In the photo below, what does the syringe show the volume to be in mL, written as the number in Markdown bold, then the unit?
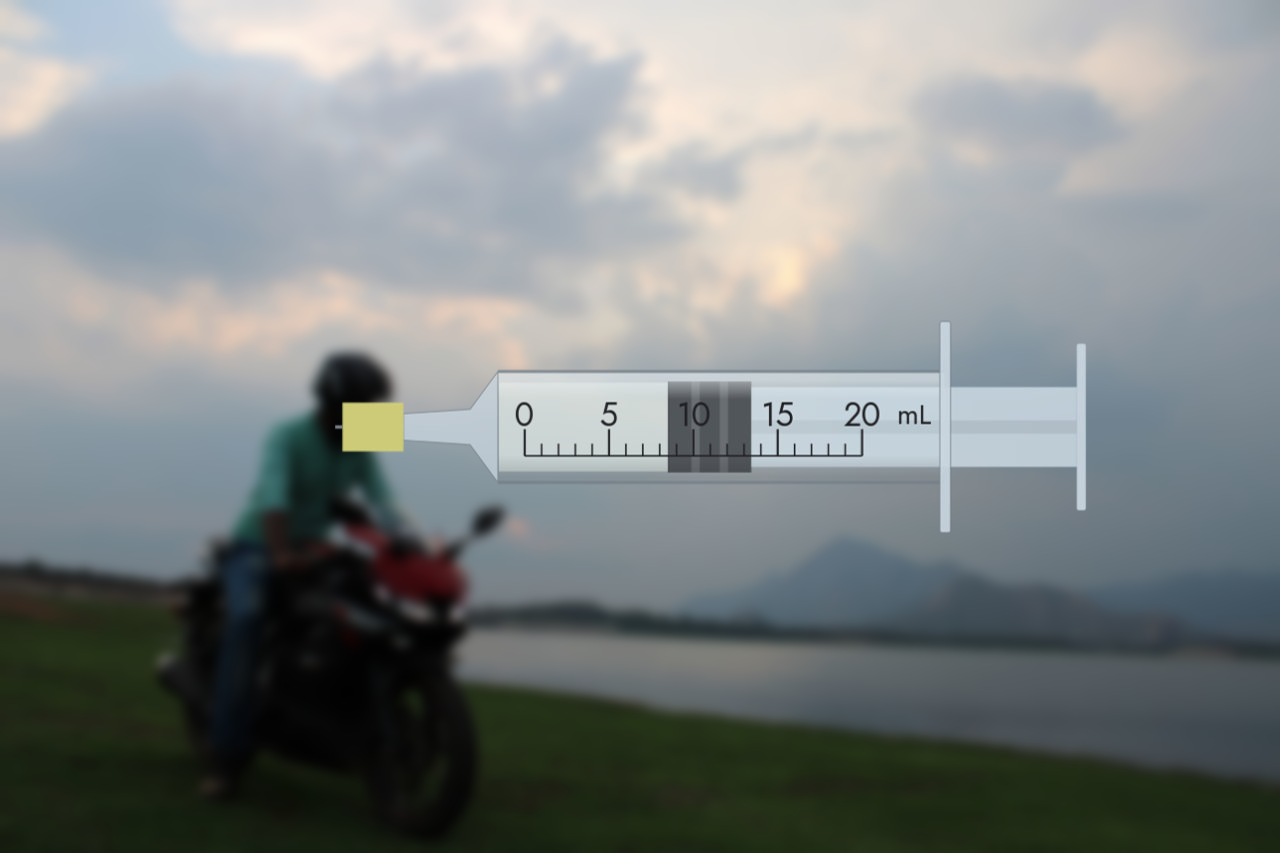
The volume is **8.5** mL
